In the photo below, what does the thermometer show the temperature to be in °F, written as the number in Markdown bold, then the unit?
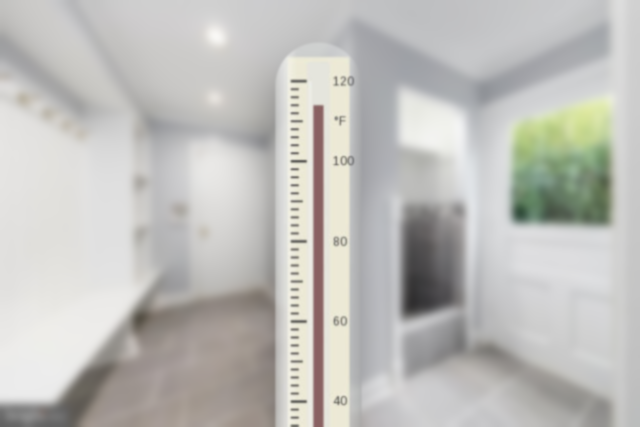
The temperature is **114** °F
